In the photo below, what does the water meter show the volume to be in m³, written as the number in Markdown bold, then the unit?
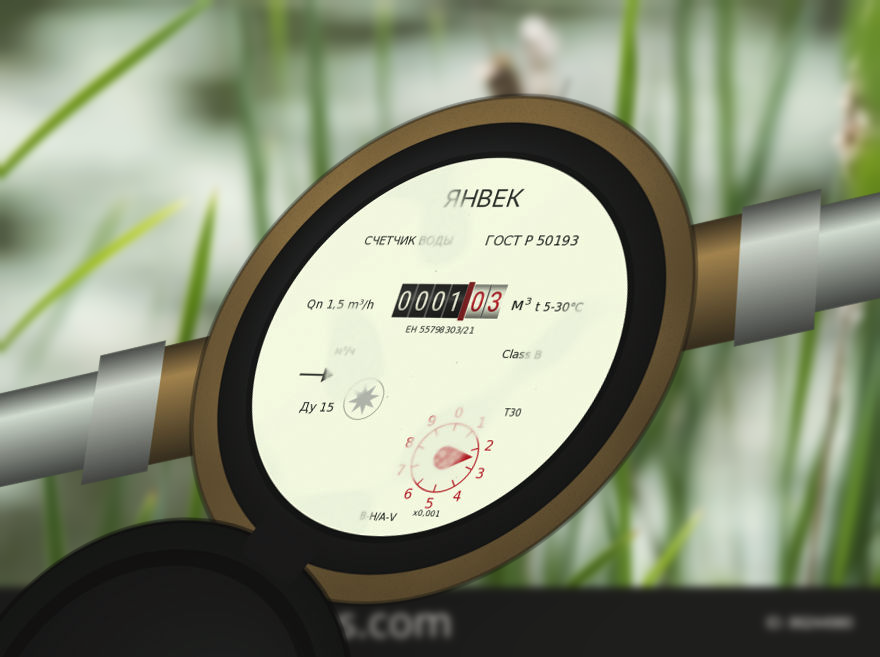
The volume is **1.032** m³
